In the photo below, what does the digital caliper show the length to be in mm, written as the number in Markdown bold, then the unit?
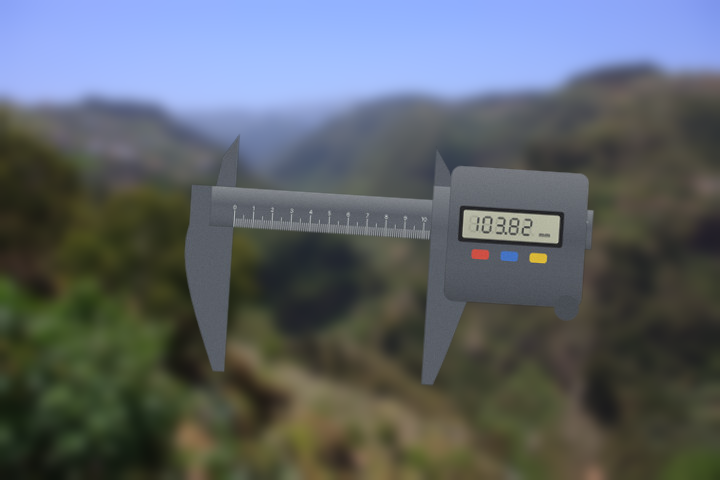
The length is **103.82** mm
